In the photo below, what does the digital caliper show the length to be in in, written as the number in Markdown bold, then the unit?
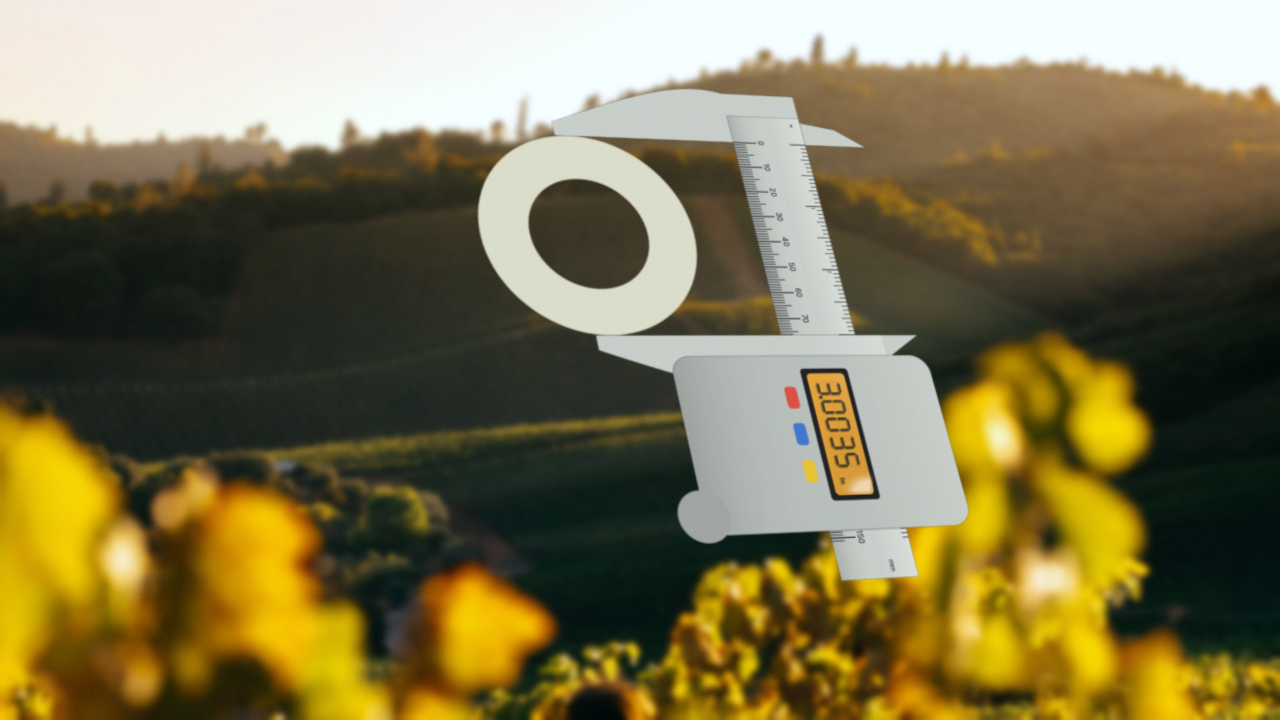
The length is **3.0035** in
